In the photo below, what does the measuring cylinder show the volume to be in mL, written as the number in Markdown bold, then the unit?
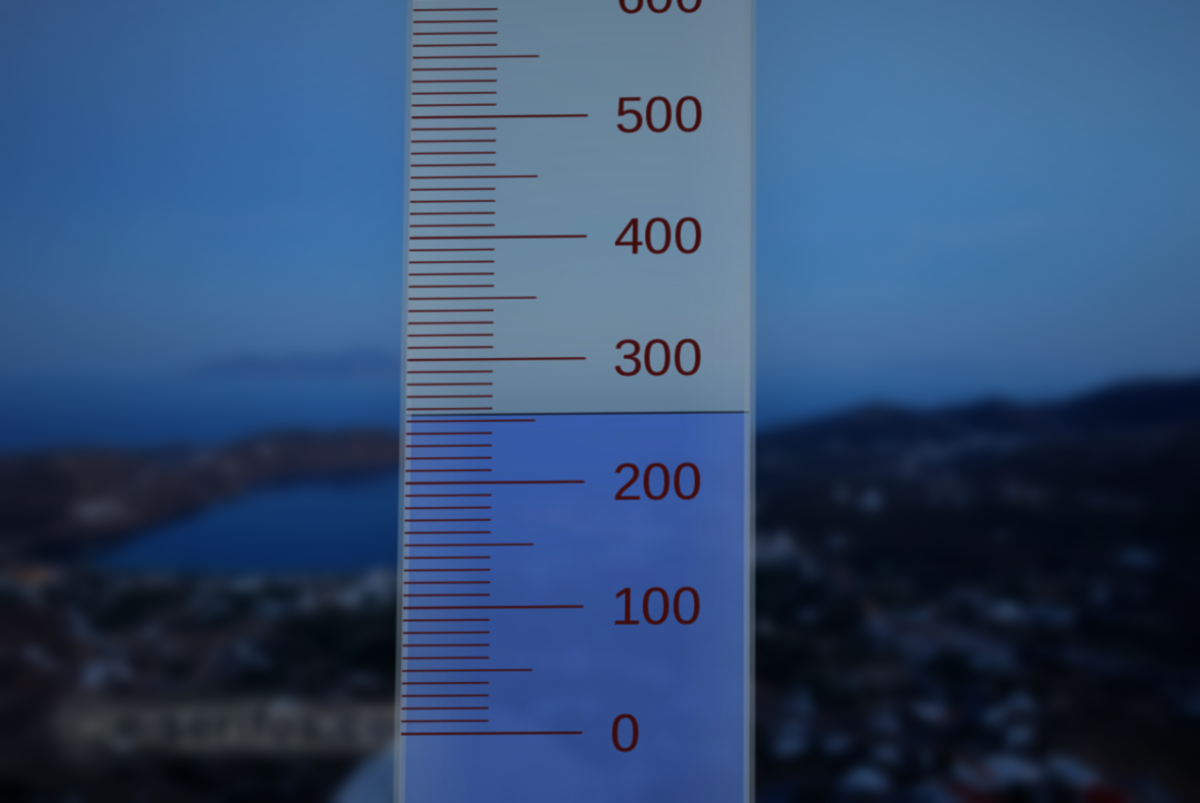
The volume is **255** mL
